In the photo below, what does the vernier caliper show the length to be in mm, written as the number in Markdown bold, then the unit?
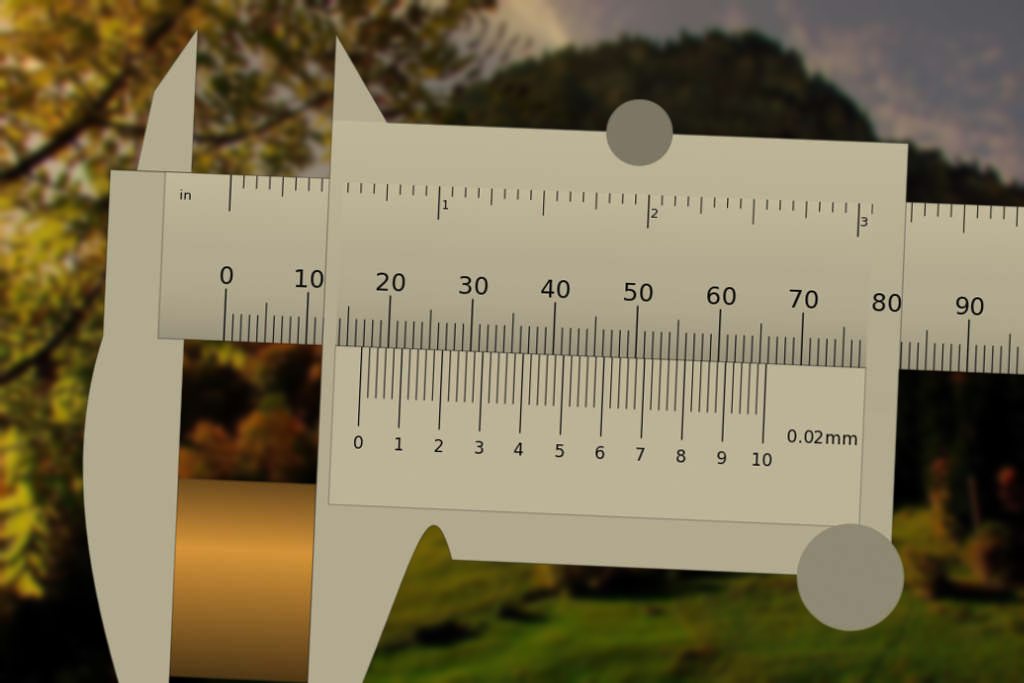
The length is **16.8** mm
